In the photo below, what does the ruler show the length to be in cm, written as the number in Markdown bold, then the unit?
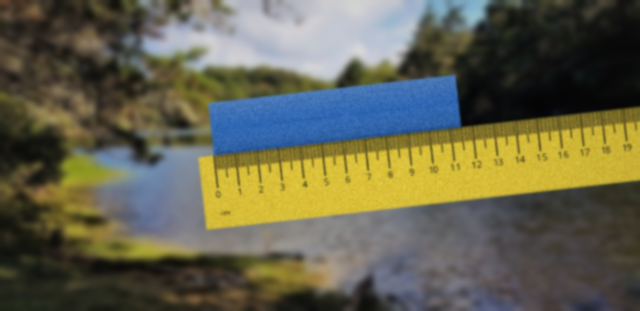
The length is **11.5** cm
